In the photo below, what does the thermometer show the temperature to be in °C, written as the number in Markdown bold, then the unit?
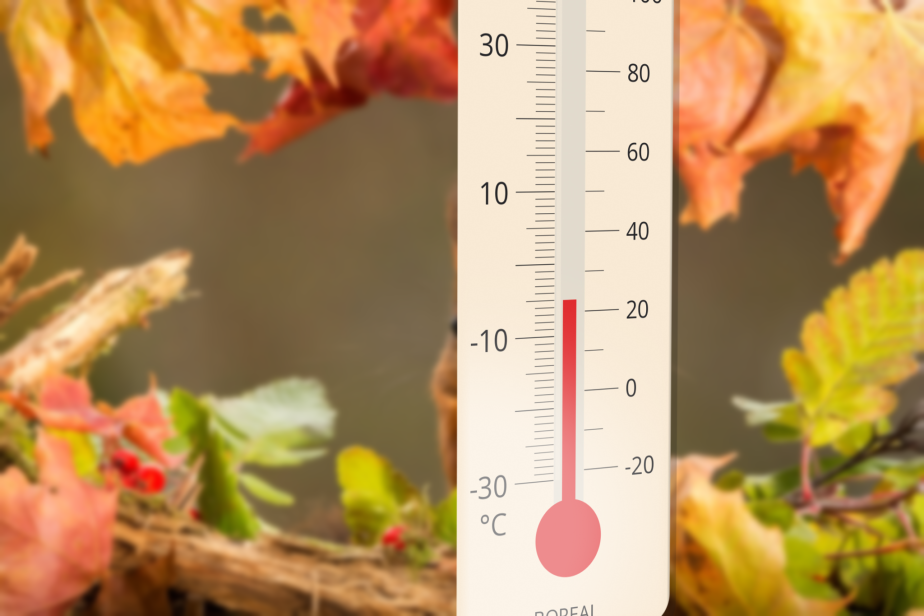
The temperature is **-5** °C
